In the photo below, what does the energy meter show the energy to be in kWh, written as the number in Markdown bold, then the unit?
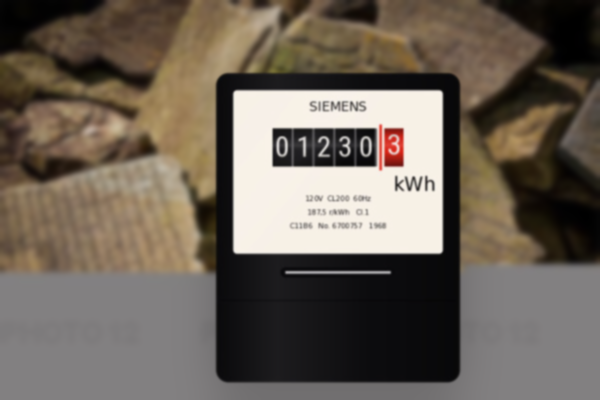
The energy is **1230.3** kWh
